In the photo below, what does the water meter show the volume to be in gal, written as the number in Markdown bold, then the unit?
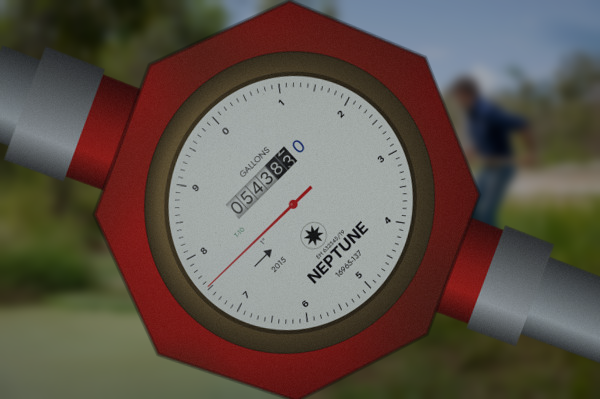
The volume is **543827.5** gal
